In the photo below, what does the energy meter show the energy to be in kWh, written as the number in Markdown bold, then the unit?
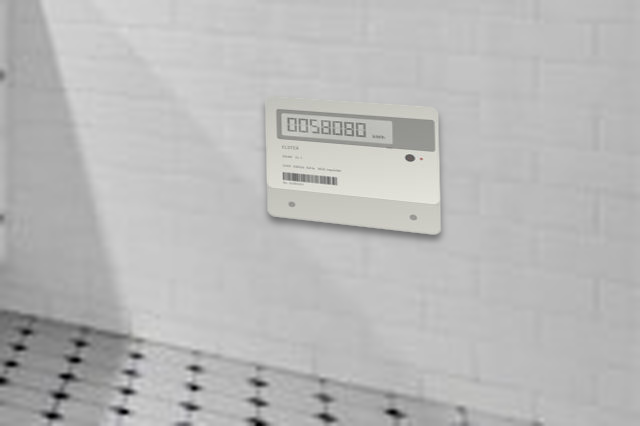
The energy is **58080** kWh
